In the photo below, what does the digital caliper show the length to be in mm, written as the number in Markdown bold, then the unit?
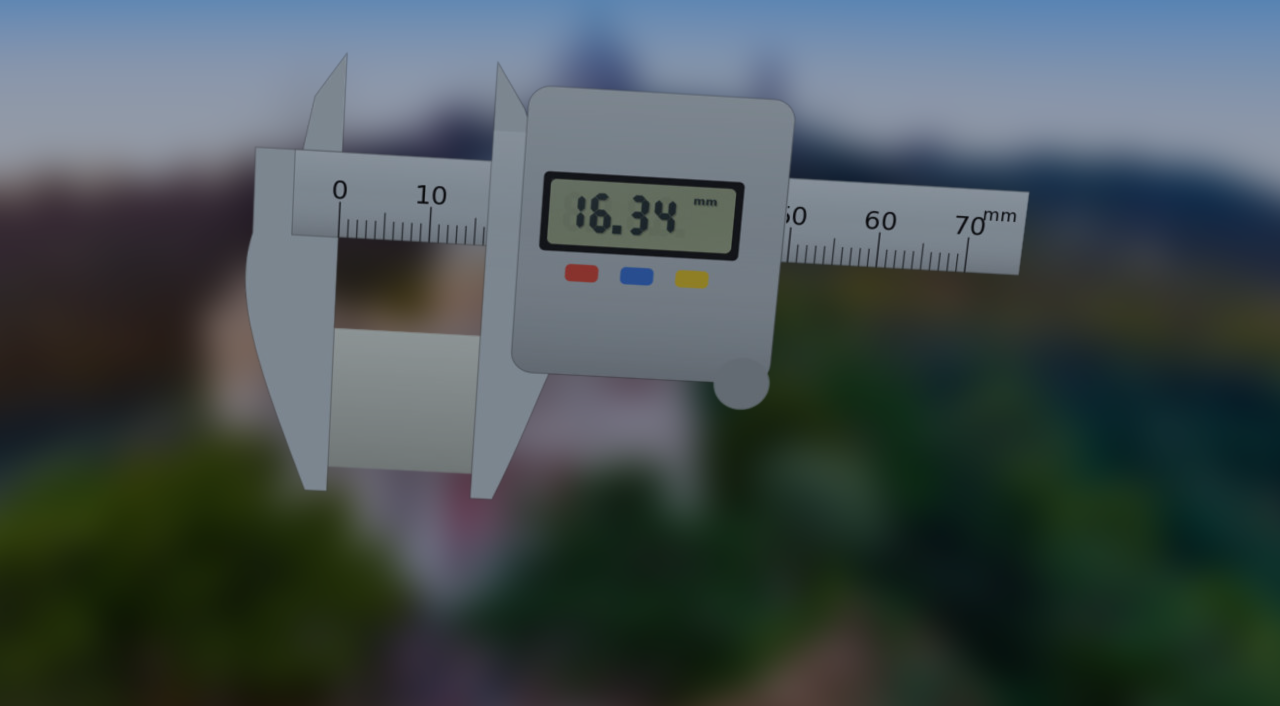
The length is **16.34** mm
